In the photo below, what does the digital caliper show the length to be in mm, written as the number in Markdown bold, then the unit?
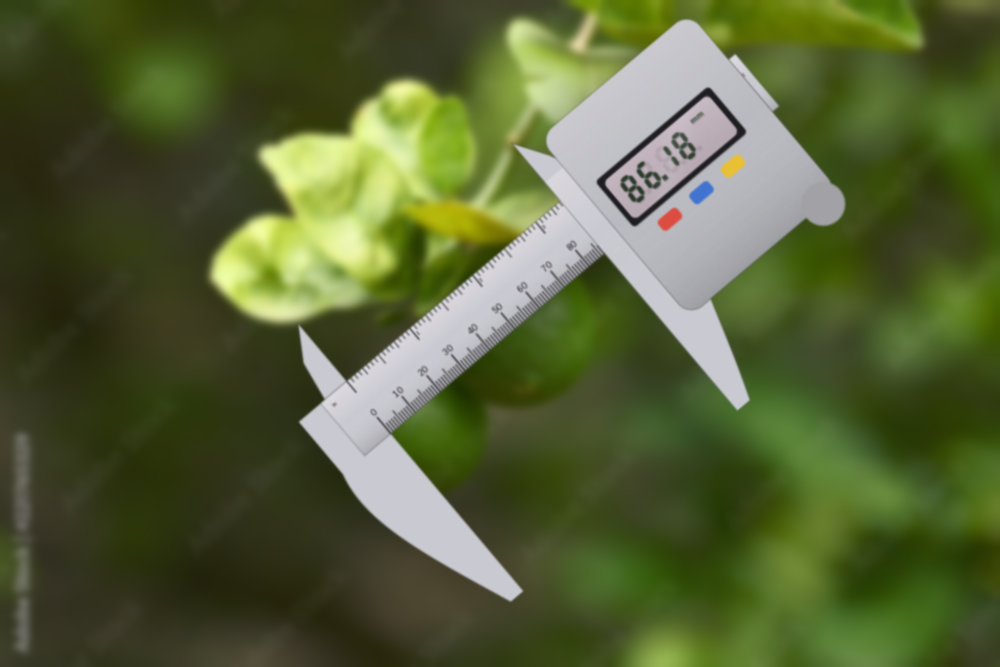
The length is **86.18** mm
